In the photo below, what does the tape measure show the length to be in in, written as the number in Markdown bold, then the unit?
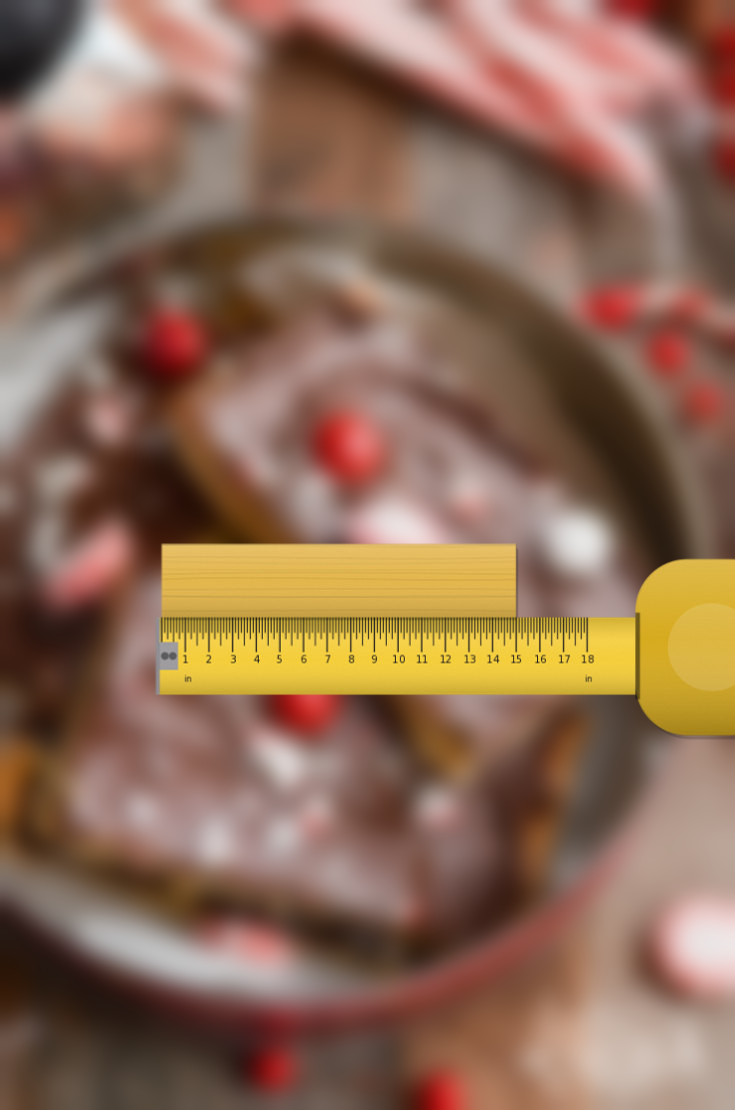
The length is **15** in
